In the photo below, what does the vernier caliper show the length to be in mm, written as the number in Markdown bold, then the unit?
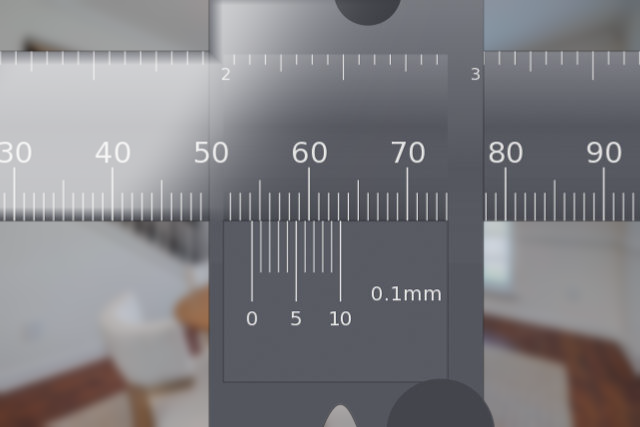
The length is **54.2** mm
